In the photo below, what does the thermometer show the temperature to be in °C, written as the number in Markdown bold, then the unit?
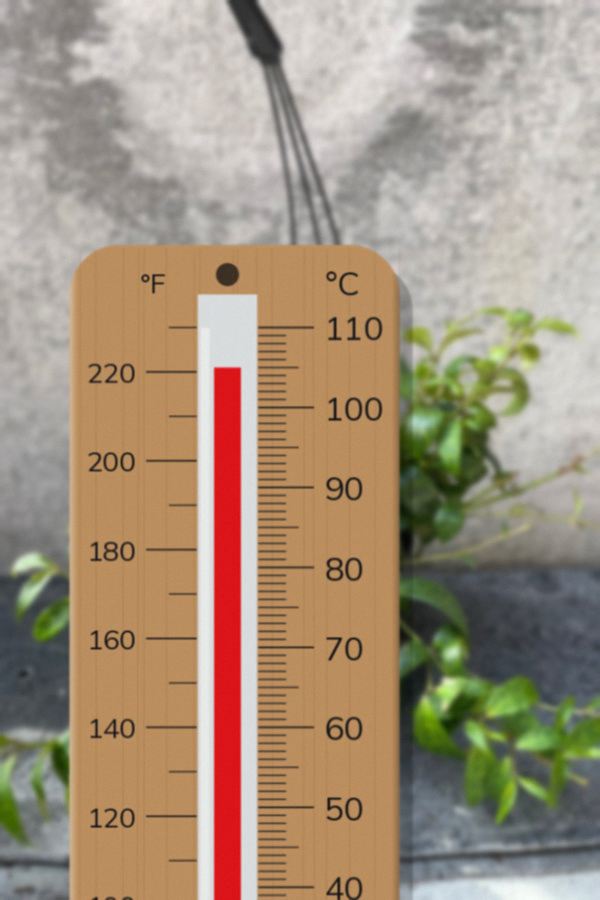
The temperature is **105** °C
